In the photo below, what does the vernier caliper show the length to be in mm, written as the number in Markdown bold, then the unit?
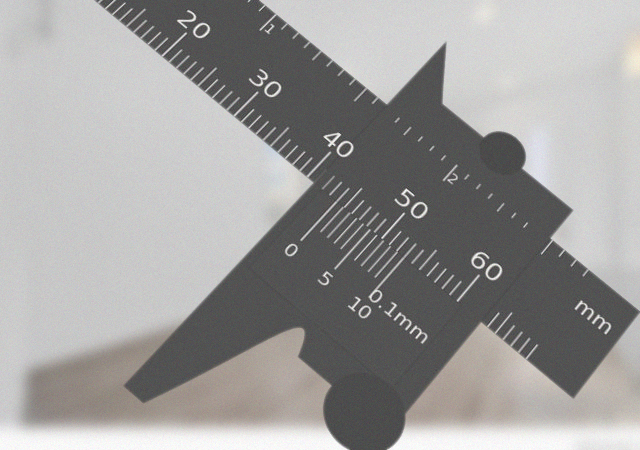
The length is **44.0** mm
